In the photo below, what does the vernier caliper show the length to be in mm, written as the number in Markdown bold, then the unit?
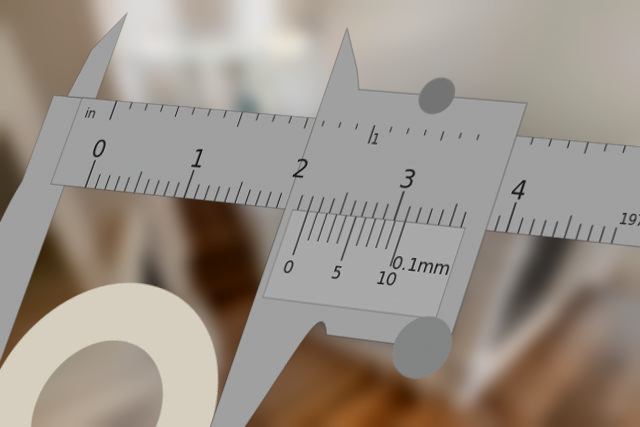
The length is **22.0** mm
